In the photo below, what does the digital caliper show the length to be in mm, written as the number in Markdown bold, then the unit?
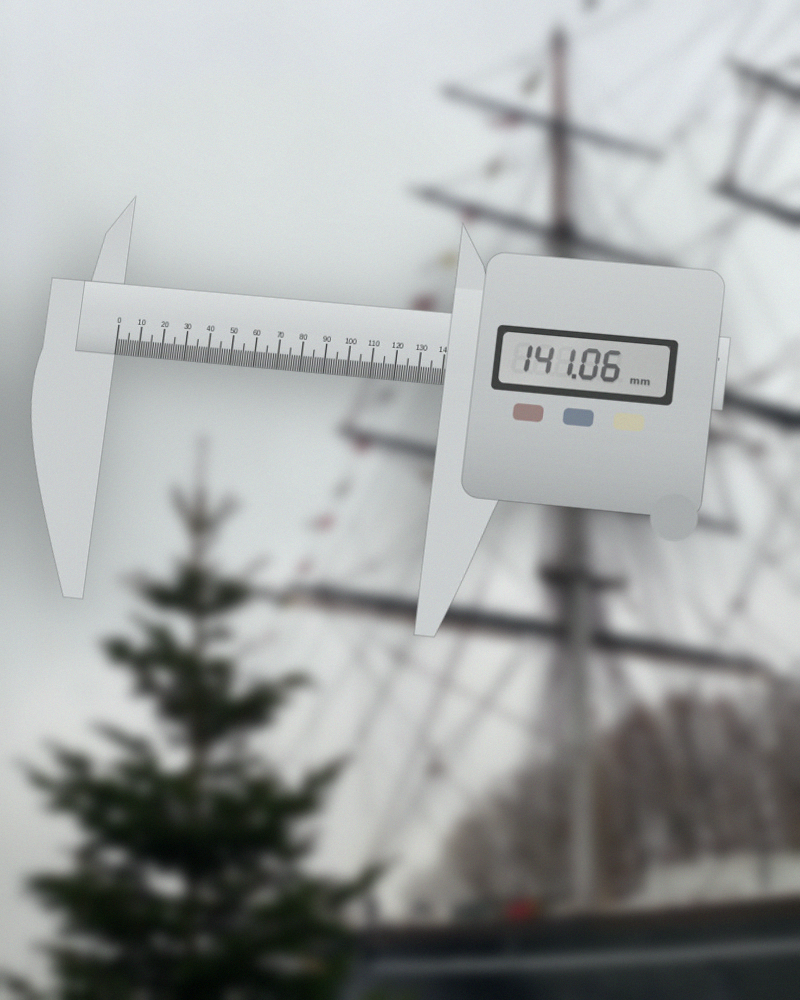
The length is **141.06** mm
